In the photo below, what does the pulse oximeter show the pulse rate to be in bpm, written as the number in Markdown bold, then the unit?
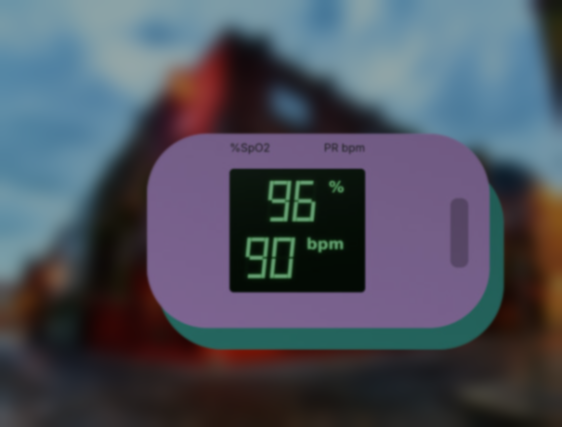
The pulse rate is **90** bpm
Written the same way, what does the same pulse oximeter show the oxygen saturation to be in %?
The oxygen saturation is **96** %
